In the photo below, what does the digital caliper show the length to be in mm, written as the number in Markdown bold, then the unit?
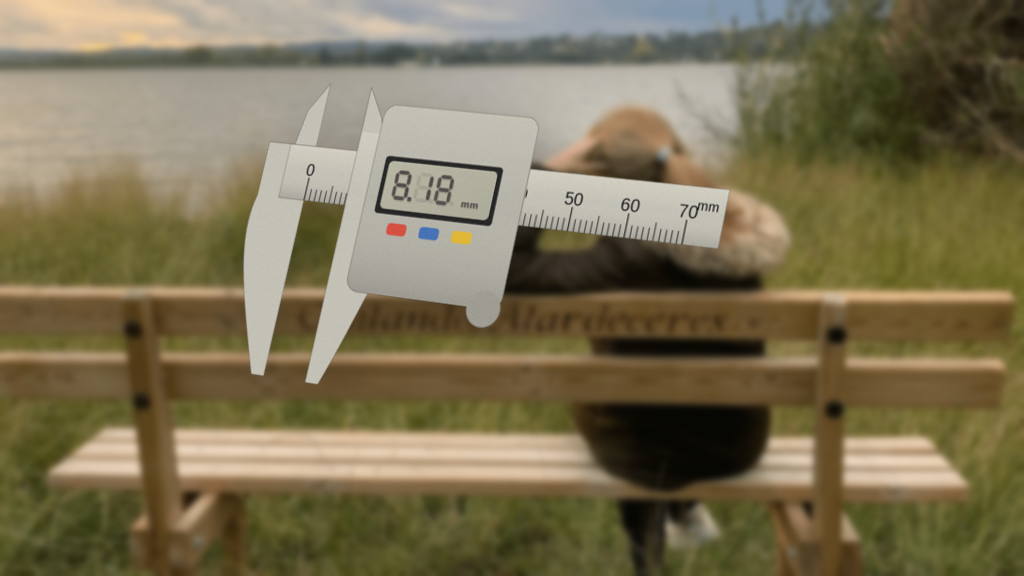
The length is **8.18** mm
